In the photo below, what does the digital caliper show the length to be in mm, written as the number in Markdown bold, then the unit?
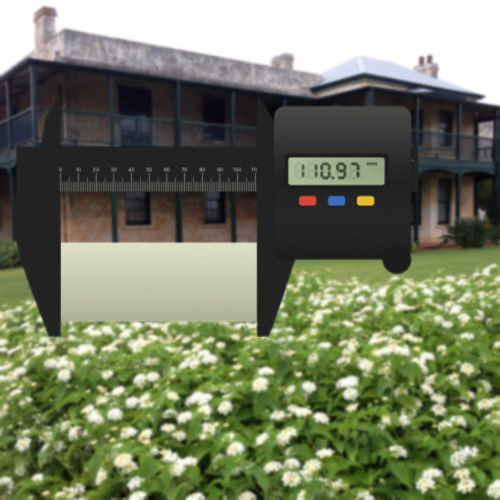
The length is **110.97** mm
